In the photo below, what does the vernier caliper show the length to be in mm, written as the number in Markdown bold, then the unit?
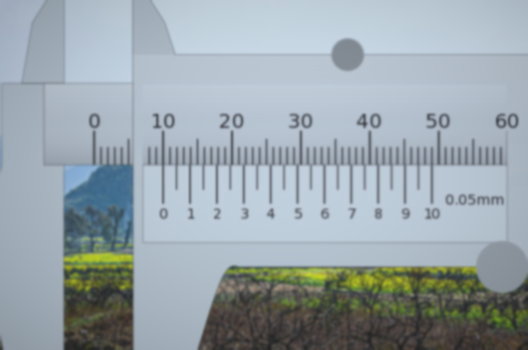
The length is **10.0** mm
